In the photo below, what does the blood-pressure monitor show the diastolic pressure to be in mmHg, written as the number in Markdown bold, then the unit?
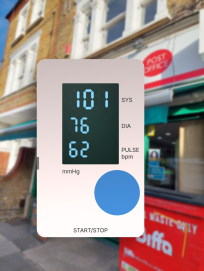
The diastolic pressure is **76** mmHg
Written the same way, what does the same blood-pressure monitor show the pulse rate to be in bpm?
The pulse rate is **62** bpm
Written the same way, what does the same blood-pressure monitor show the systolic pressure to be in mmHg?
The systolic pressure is **101** mmHg
